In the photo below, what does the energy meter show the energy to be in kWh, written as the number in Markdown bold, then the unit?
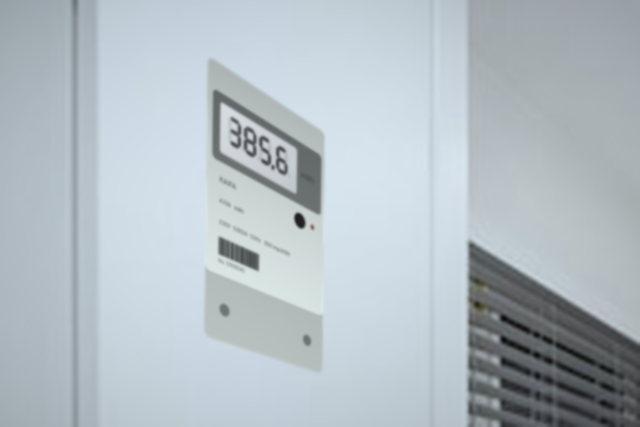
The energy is **385.6** kWh
